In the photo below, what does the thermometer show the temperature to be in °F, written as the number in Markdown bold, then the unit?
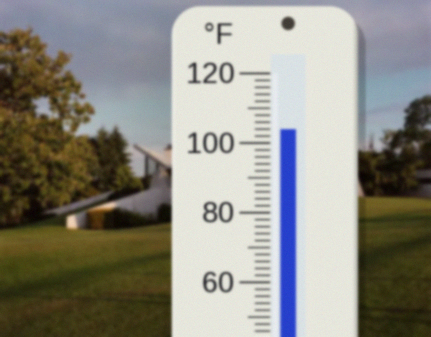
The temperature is **104** °F
